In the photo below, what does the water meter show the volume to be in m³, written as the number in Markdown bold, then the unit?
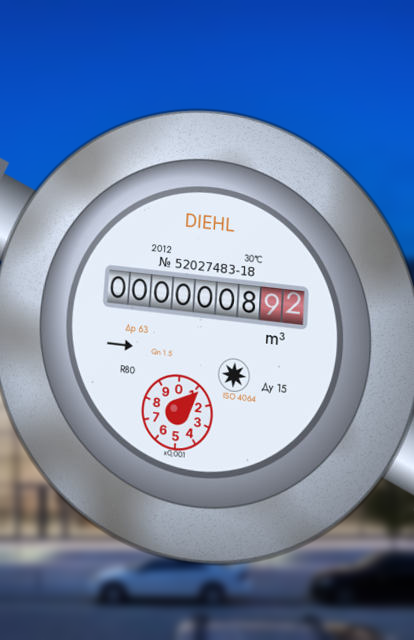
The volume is **8.921** m³
